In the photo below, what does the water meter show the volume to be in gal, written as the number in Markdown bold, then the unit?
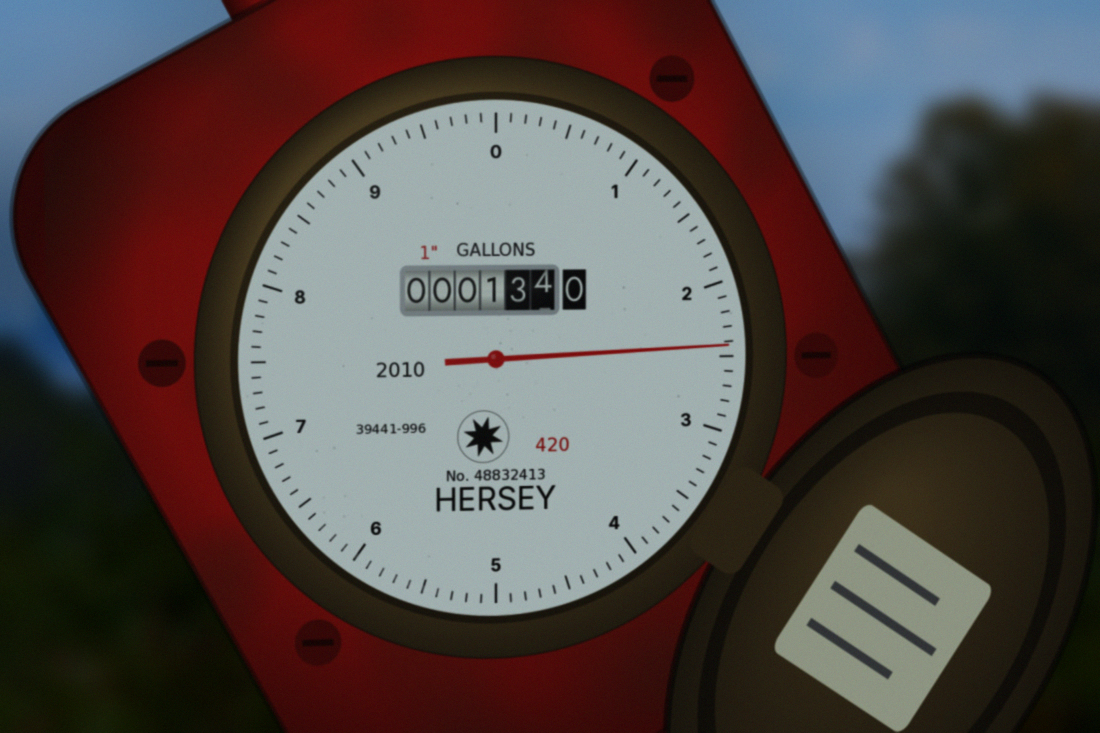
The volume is **1342.4** gal
